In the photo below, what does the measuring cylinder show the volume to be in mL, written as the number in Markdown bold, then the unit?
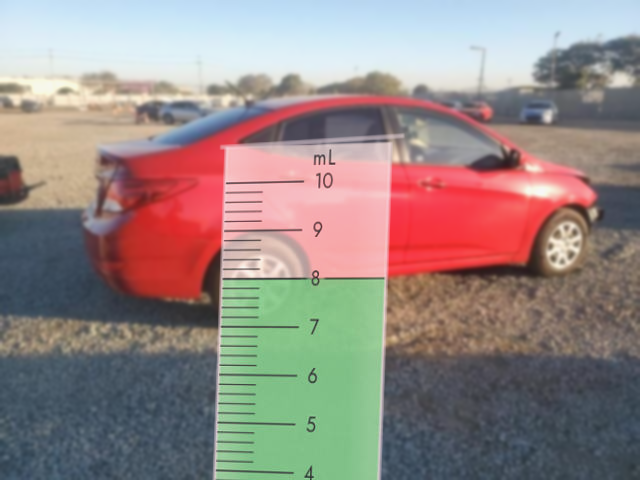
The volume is **8** mL
